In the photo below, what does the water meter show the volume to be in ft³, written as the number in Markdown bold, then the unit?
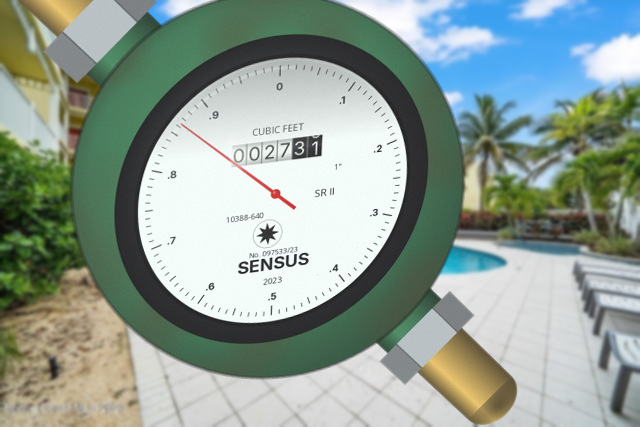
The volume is **2730.86** ft³
